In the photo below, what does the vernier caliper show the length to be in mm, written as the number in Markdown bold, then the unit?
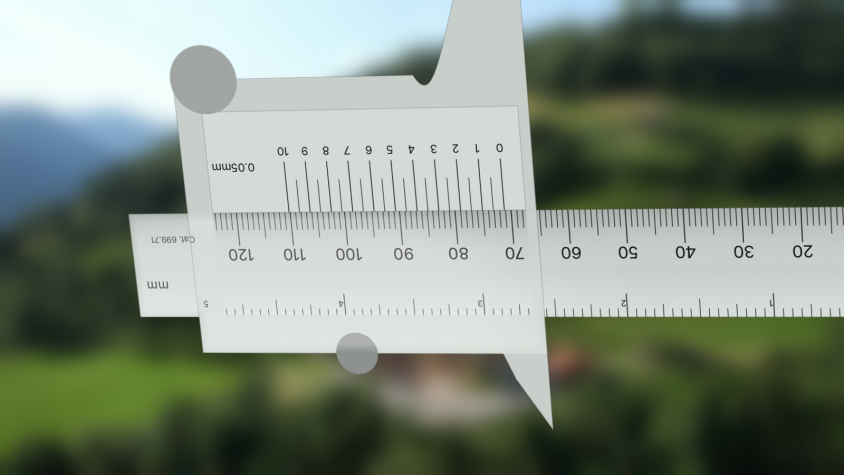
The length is **71.2** mm
